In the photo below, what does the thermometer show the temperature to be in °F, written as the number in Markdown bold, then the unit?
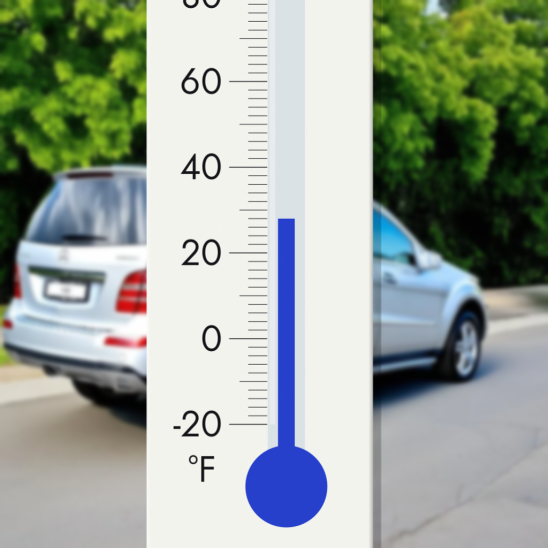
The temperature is **28** °F
